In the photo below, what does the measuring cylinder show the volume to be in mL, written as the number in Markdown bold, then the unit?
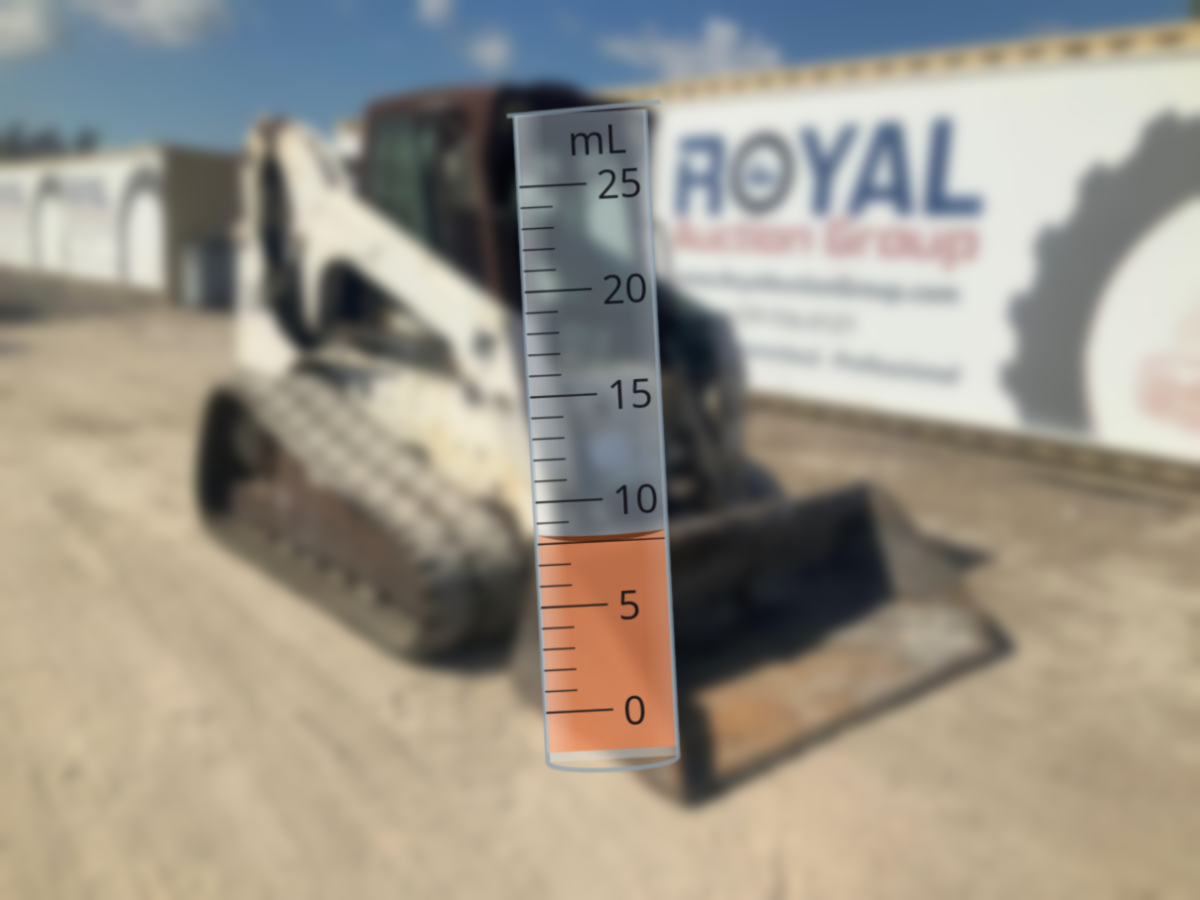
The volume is **8** mL
